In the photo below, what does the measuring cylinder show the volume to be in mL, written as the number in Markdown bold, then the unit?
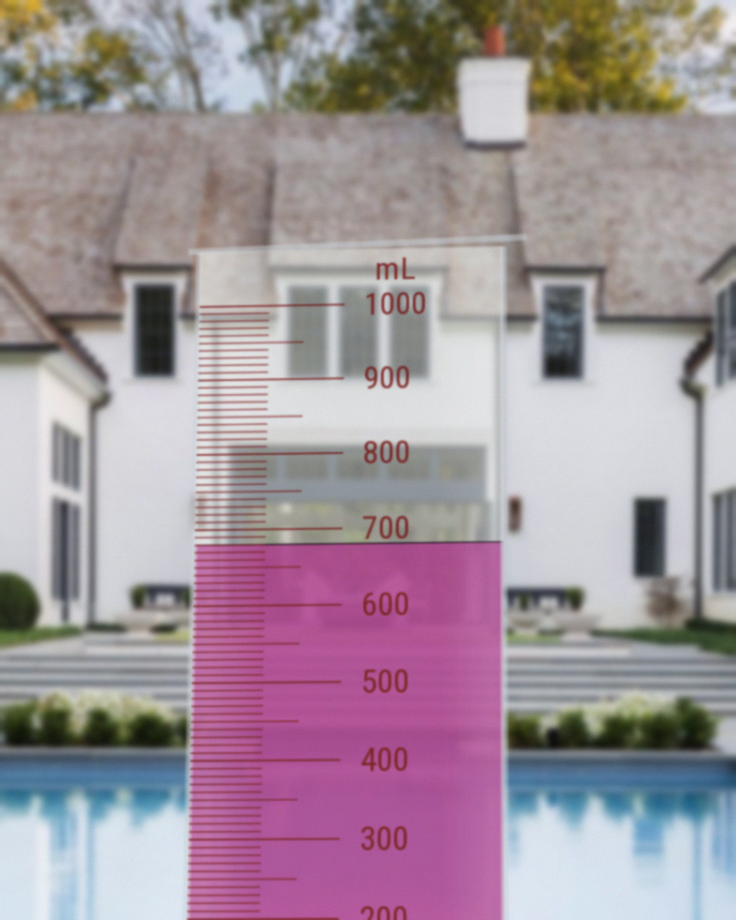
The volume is **680** mL
